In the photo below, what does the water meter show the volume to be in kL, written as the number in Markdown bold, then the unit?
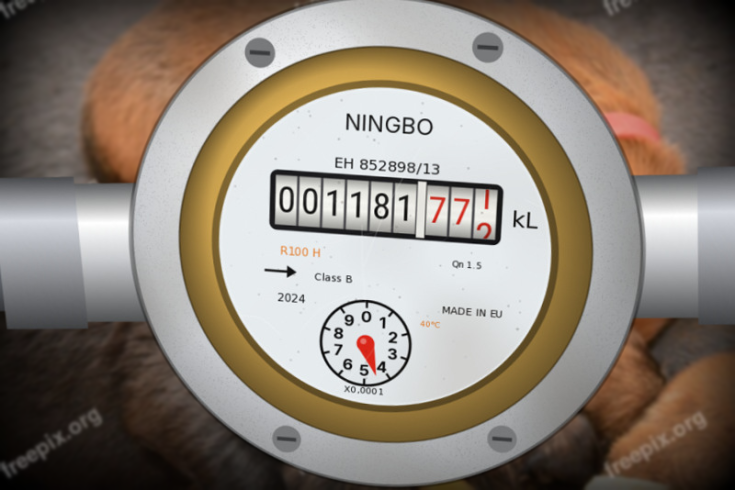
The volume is **1181.7714** kL
